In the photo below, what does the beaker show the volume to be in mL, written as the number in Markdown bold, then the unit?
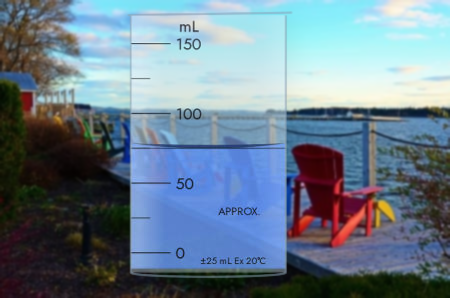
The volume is **75** mL
